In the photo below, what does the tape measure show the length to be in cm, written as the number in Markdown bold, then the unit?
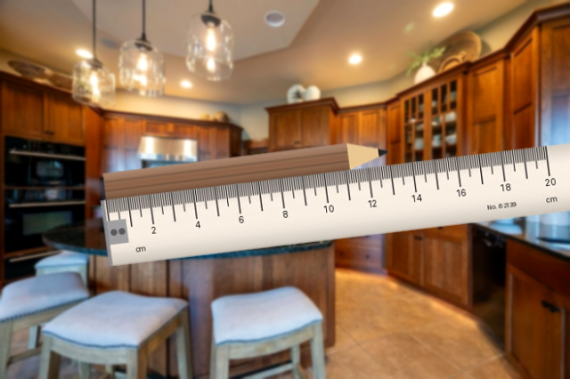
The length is **13** cm
